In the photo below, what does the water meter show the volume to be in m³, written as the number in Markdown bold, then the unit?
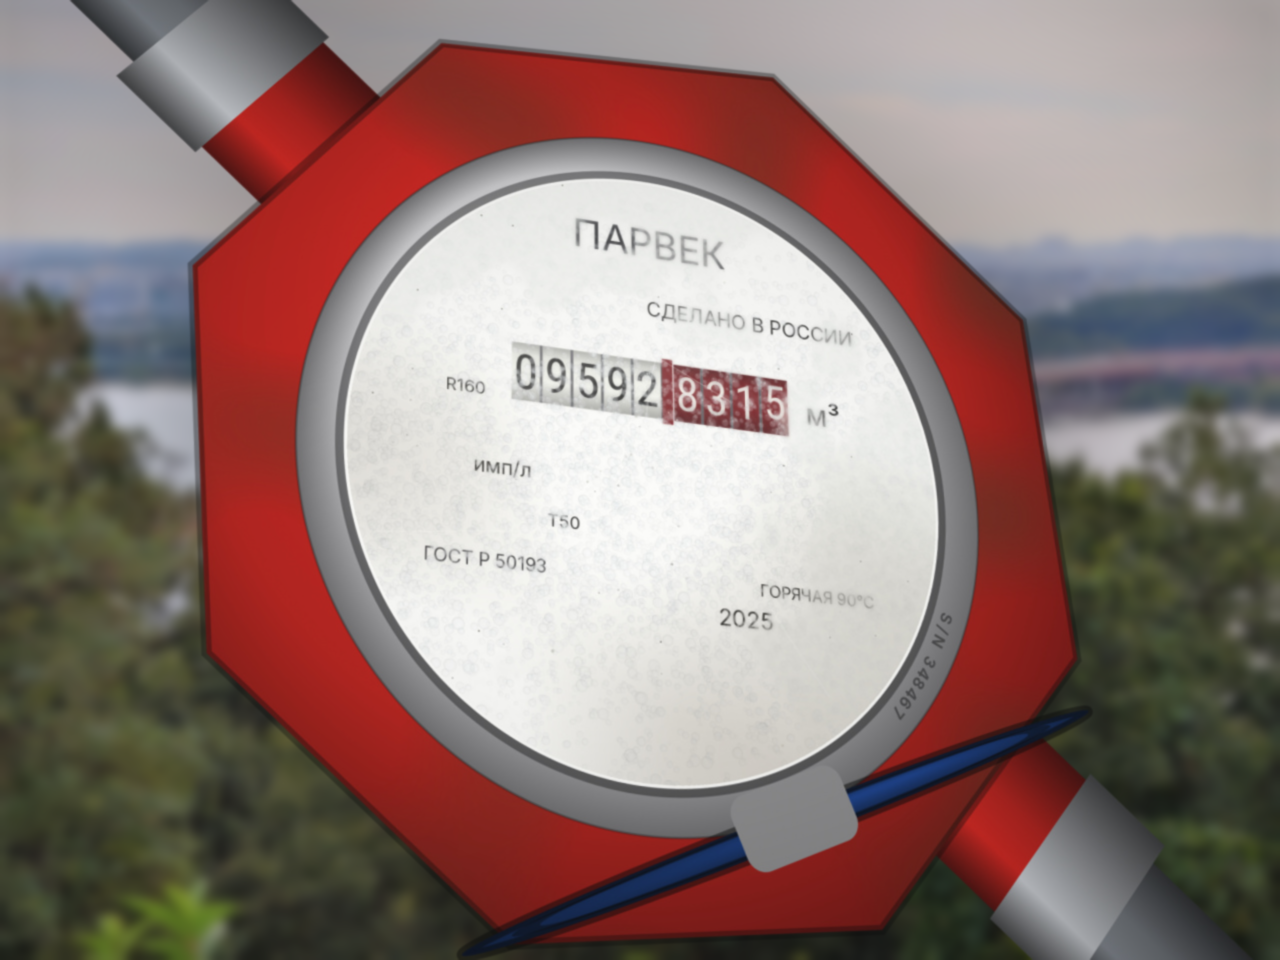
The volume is **9592.8315** m³
